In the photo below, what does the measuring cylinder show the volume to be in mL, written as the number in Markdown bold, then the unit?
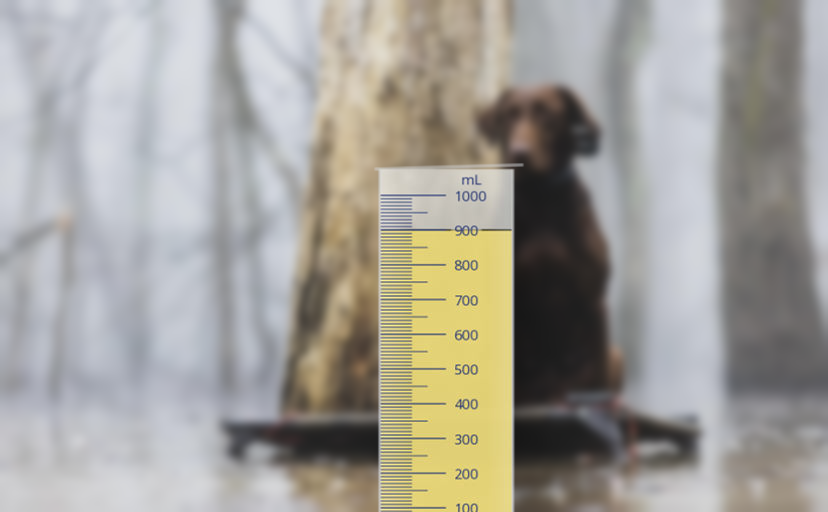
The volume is **900** mL
